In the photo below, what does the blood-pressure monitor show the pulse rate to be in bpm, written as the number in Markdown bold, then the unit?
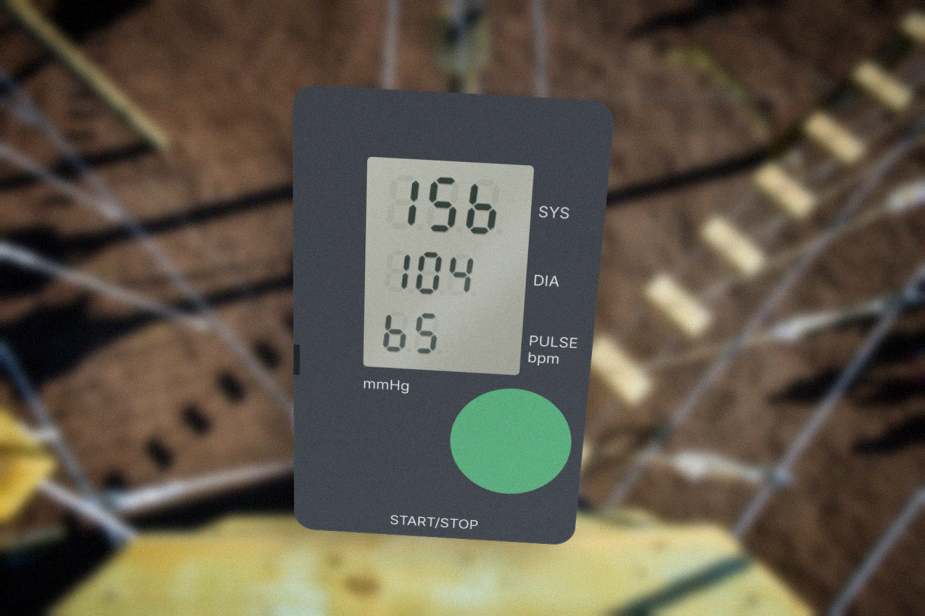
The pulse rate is **65** bpm
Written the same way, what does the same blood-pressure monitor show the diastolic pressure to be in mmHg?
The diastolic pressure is **104** mmHg
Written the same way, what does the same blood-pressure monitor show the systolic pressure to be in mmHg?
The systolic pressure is **156** mmHg
